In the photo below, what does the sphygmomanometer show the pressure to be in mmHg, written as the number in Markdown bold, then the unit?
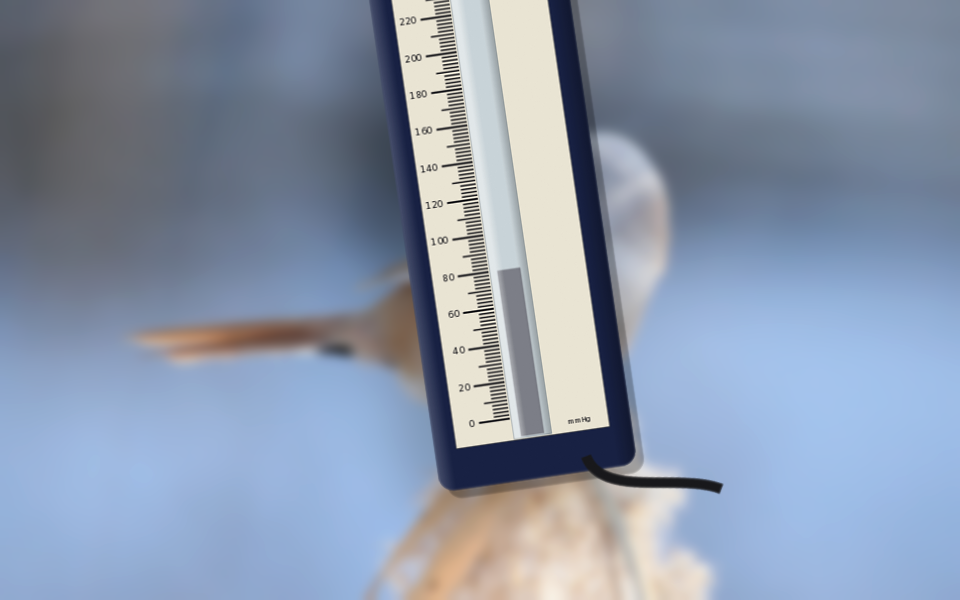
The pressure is **80** mmHg
